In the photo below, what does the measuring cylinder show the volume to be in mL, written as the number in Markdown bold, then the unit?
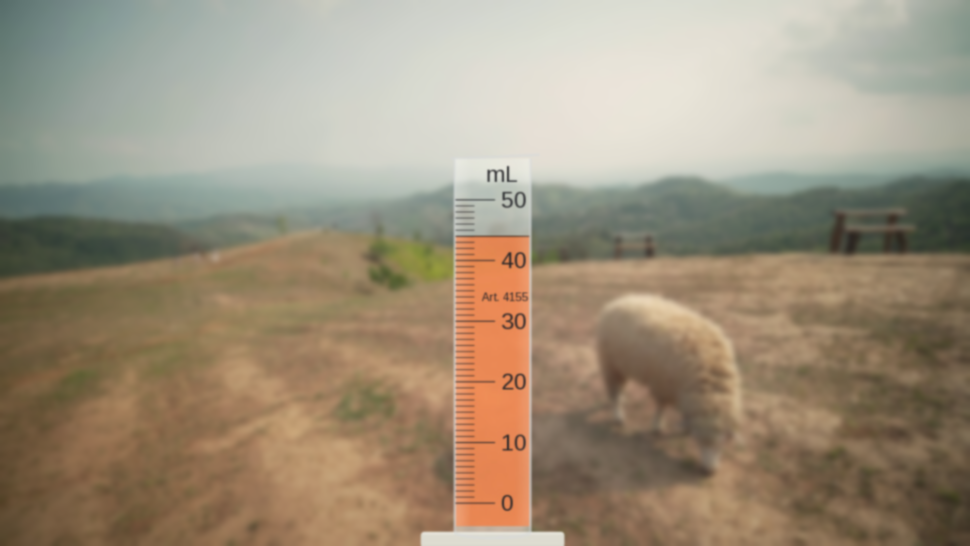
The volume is **44** mL
